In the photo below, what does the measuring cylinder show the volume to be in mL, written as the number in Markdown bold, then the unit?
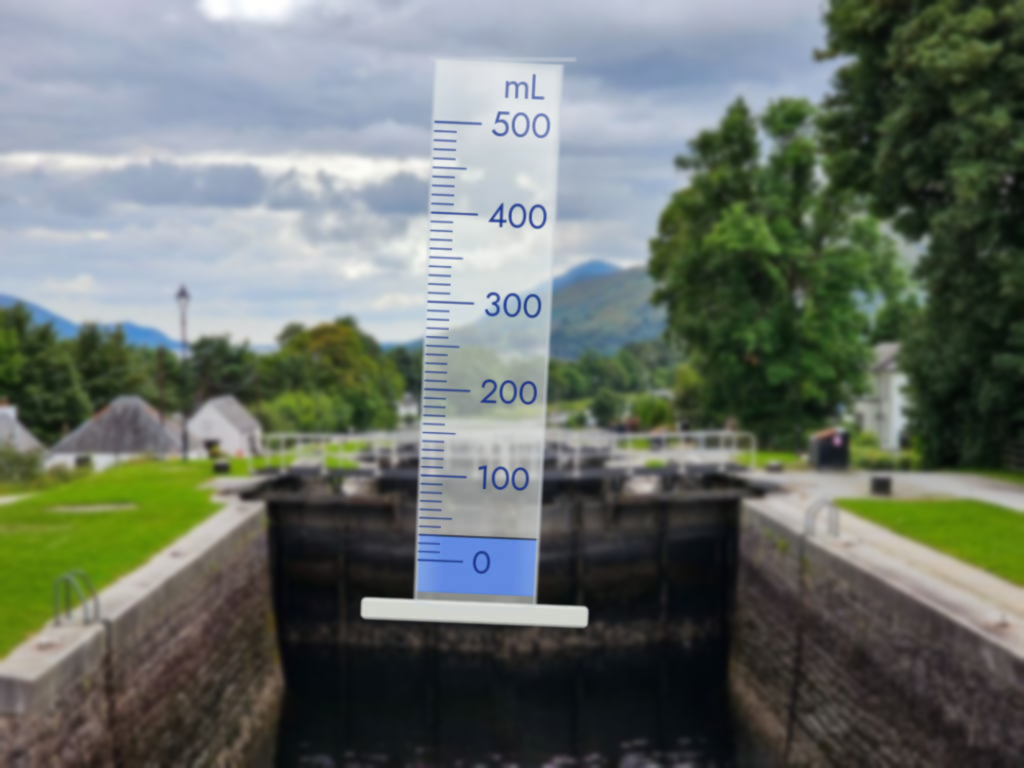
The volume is **30** mL
